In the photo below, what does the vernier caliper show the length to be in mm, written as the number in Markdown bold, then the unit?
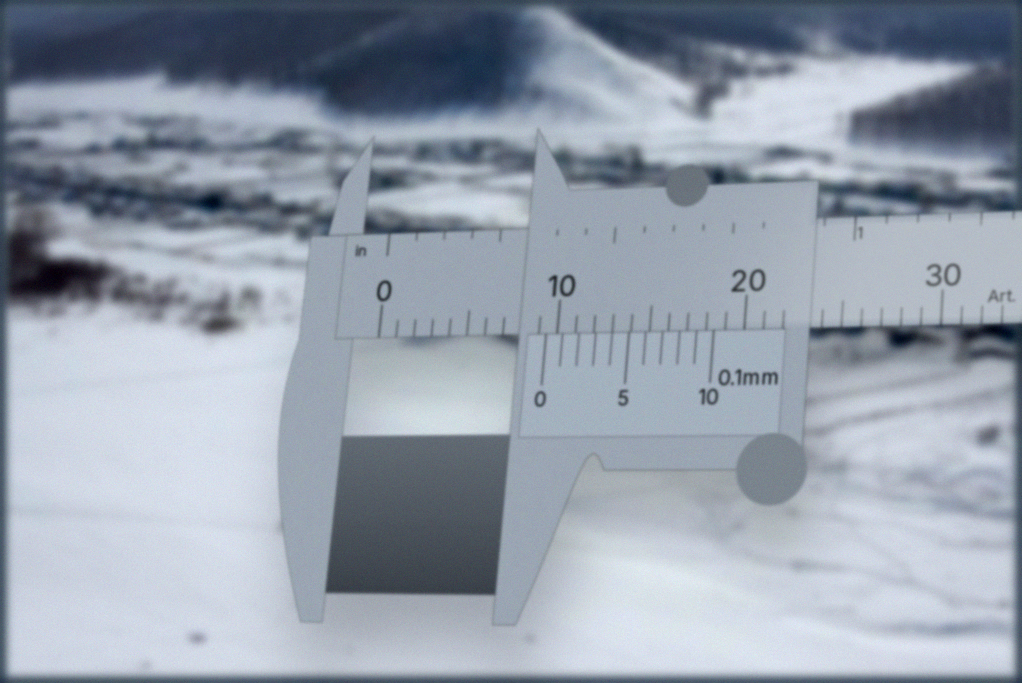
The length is **9.4** mm
